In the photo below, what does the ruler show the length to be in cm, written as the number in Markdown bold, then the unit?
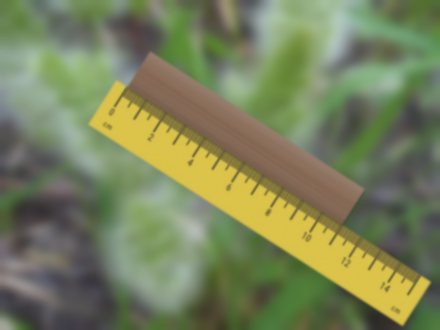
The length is **11** cm
